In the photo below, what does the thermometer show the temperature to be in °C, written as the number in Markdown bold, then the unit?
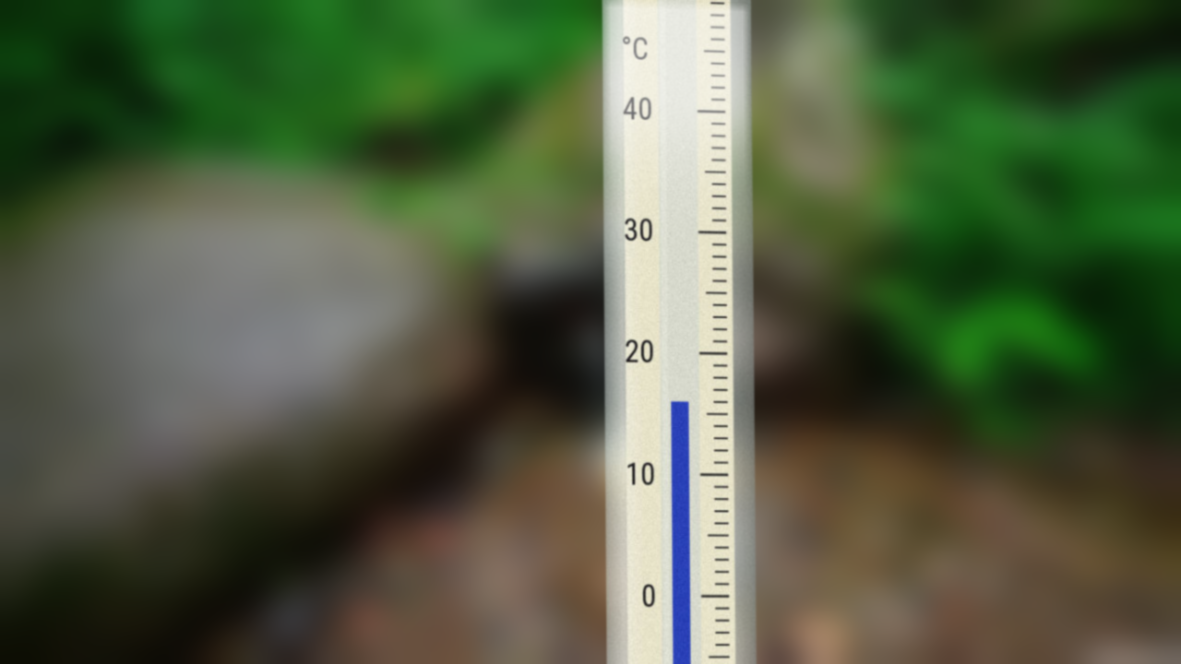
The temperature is **16** °C
